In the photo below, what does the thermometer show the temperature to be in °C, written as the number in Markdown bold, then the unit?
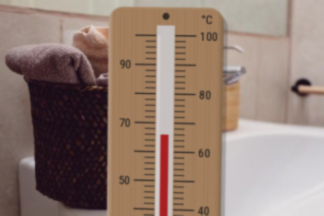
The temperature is **66** °C
